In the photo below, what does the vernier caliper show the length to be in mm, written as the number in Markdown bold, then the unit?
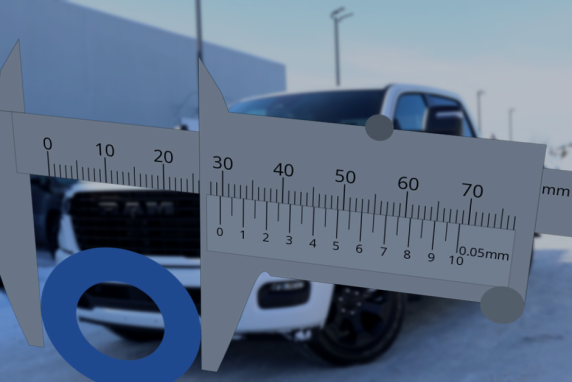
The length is **29.6** mm
